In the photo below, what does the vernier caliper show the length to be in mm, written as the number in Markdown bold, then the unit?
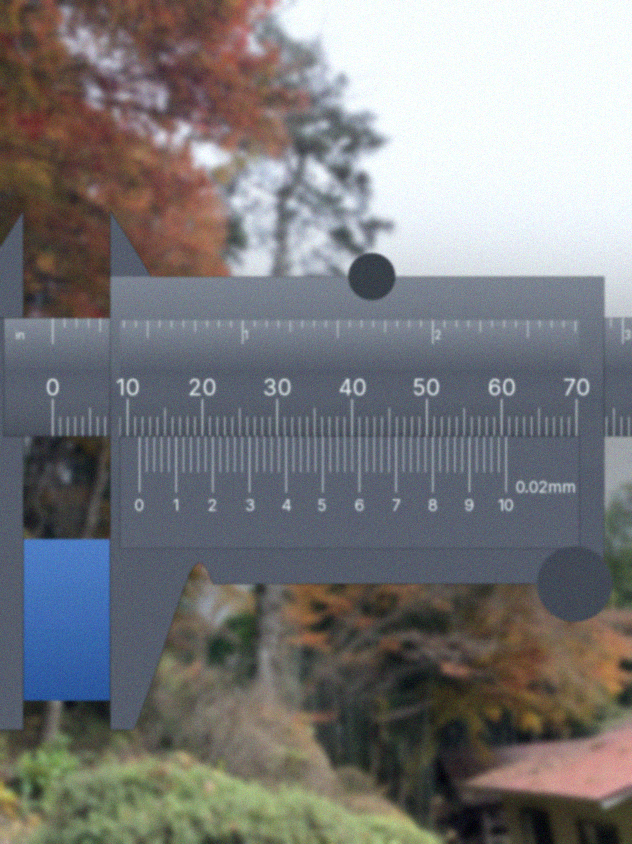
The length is **11.6** mm
